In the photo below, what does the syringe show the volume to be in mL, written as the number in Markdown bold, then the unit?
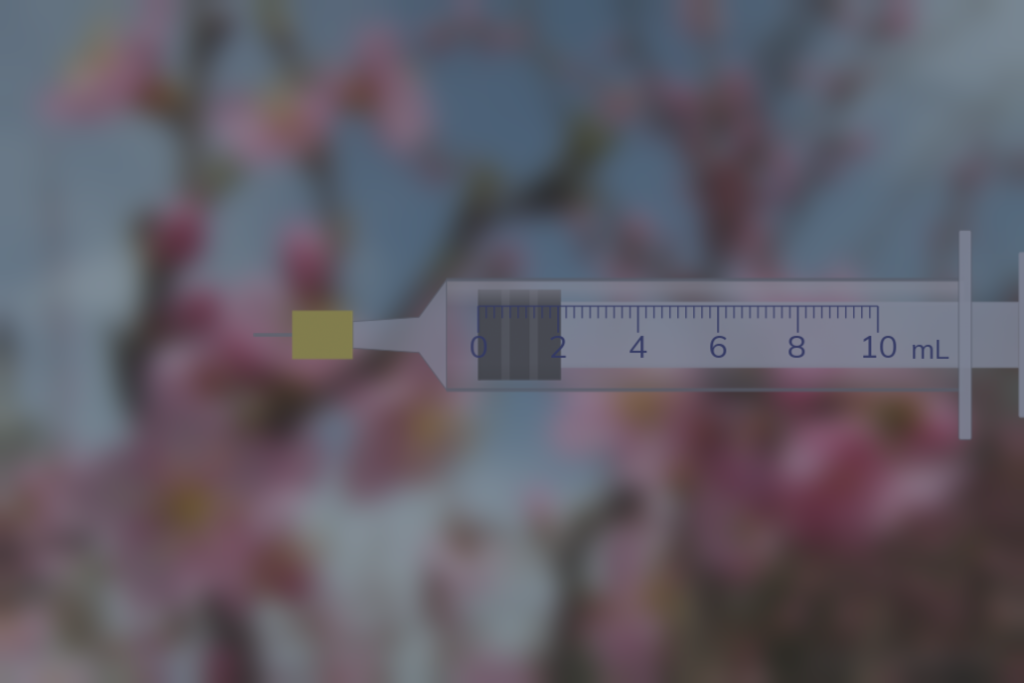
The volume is **0** mL
